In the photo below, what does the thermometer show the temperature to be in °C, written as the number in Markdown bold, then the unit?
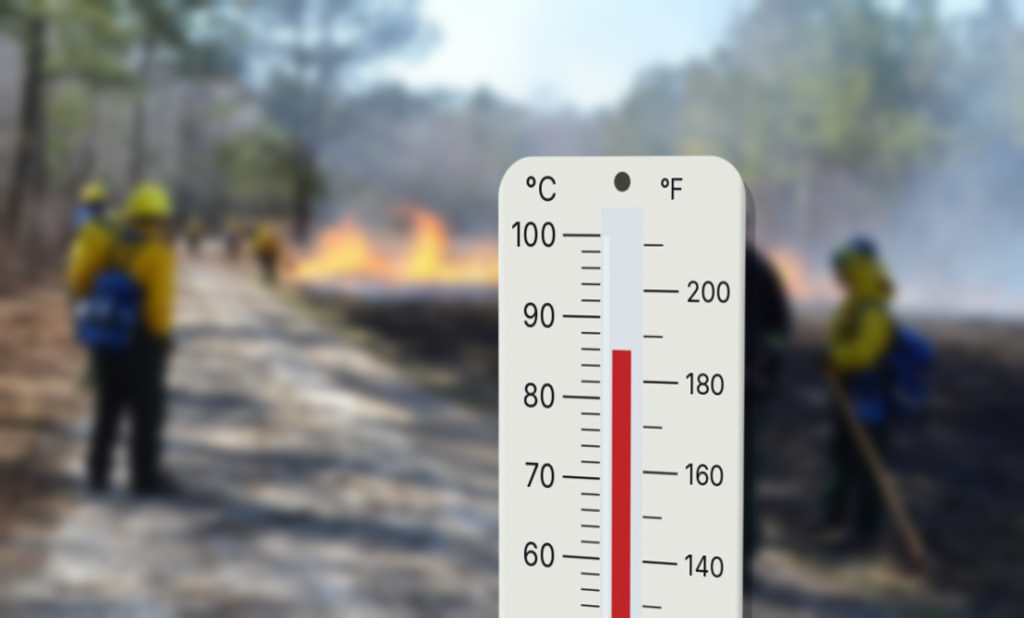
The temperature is **86** °C
